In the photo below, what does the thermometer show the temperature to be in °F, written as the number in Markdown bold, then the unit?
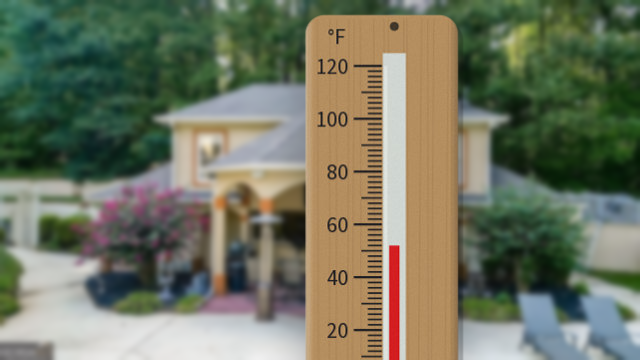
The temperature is **52** °F
